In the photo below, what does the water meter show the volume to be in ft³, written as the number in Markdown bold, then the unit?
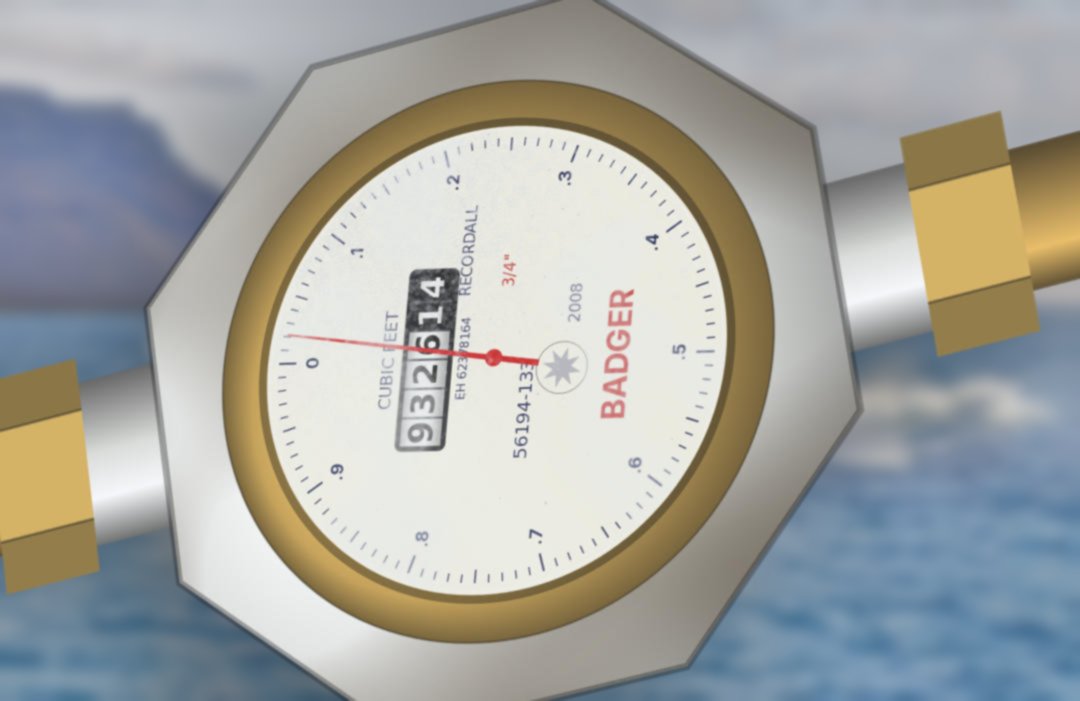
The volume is **932614.02** ft³
